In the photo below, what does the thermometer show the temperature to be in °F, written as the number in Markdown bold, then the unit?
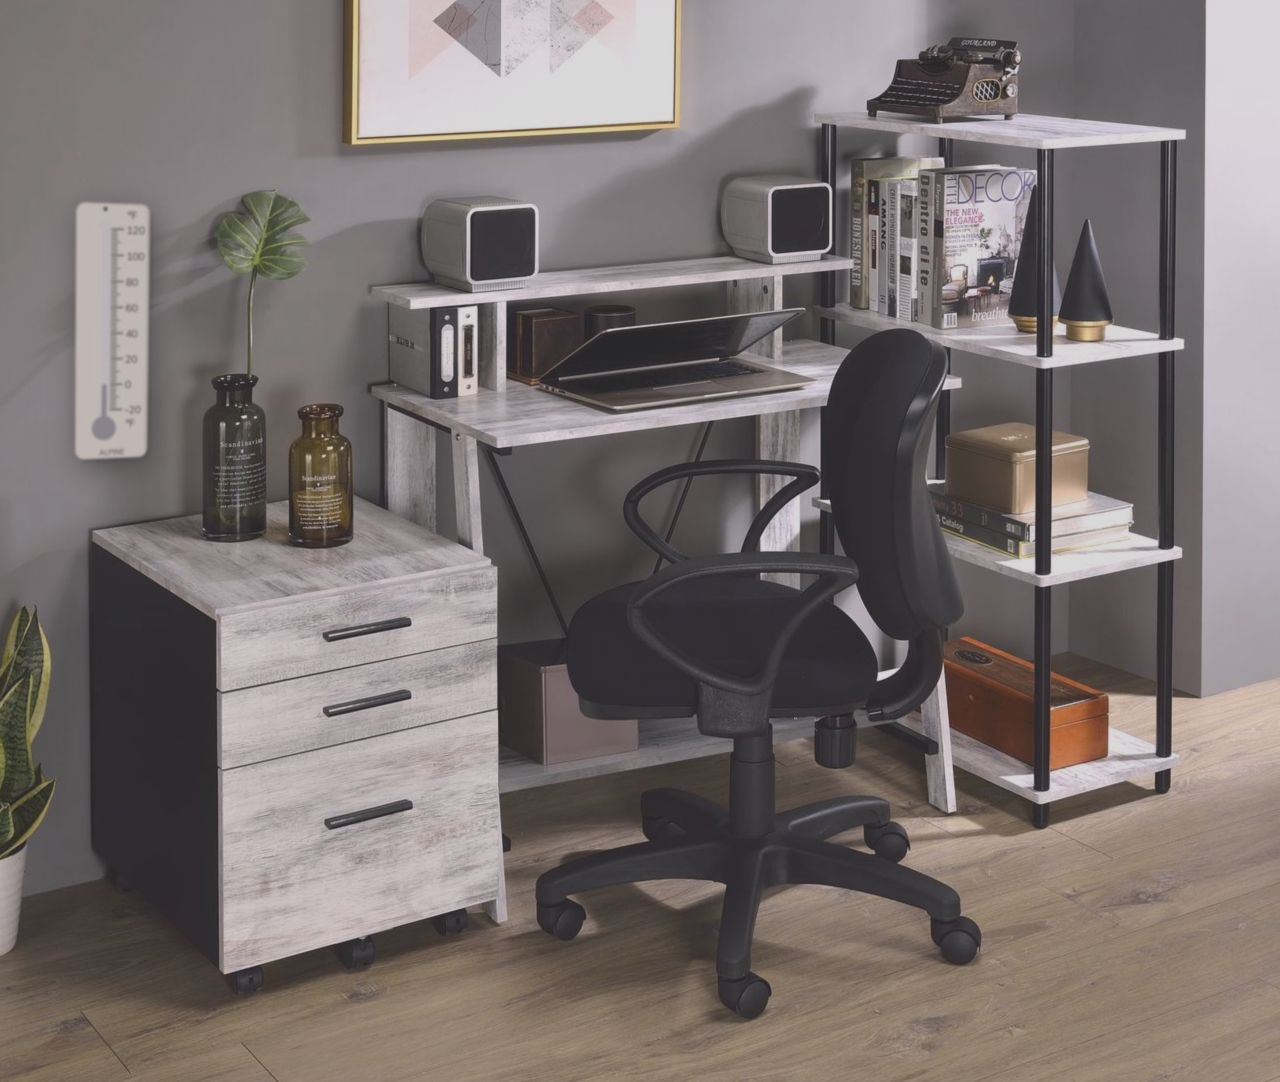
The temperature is **0** °F
